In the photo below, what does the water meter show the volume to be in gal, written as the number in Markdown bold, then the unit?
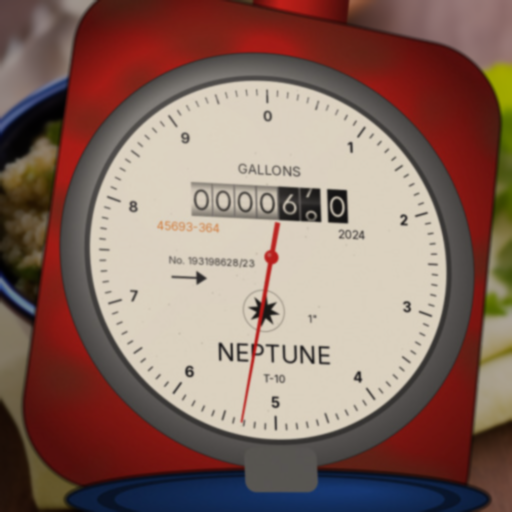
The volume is **675.3** gal
